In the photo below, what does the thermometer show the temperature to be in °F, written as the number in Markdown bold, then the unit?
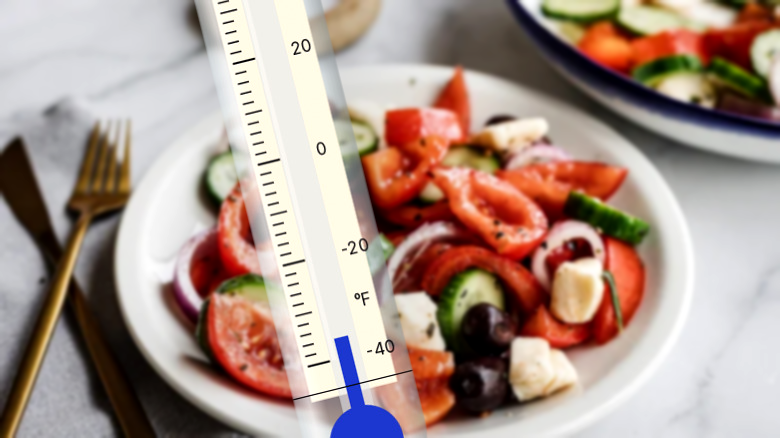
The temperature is **-36** °F
